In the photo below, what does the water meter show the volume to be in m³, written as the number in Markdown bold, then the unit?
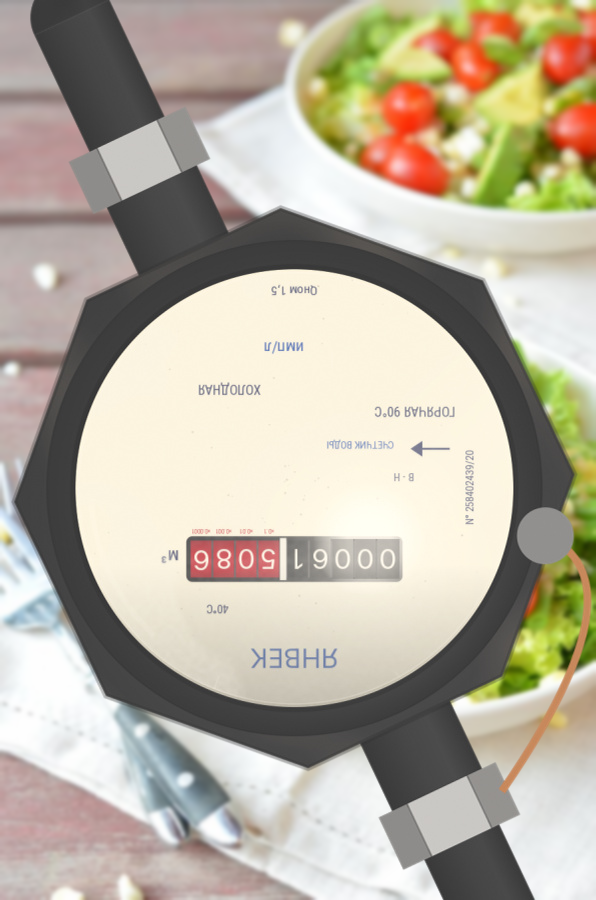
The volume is **61.5086** m³
